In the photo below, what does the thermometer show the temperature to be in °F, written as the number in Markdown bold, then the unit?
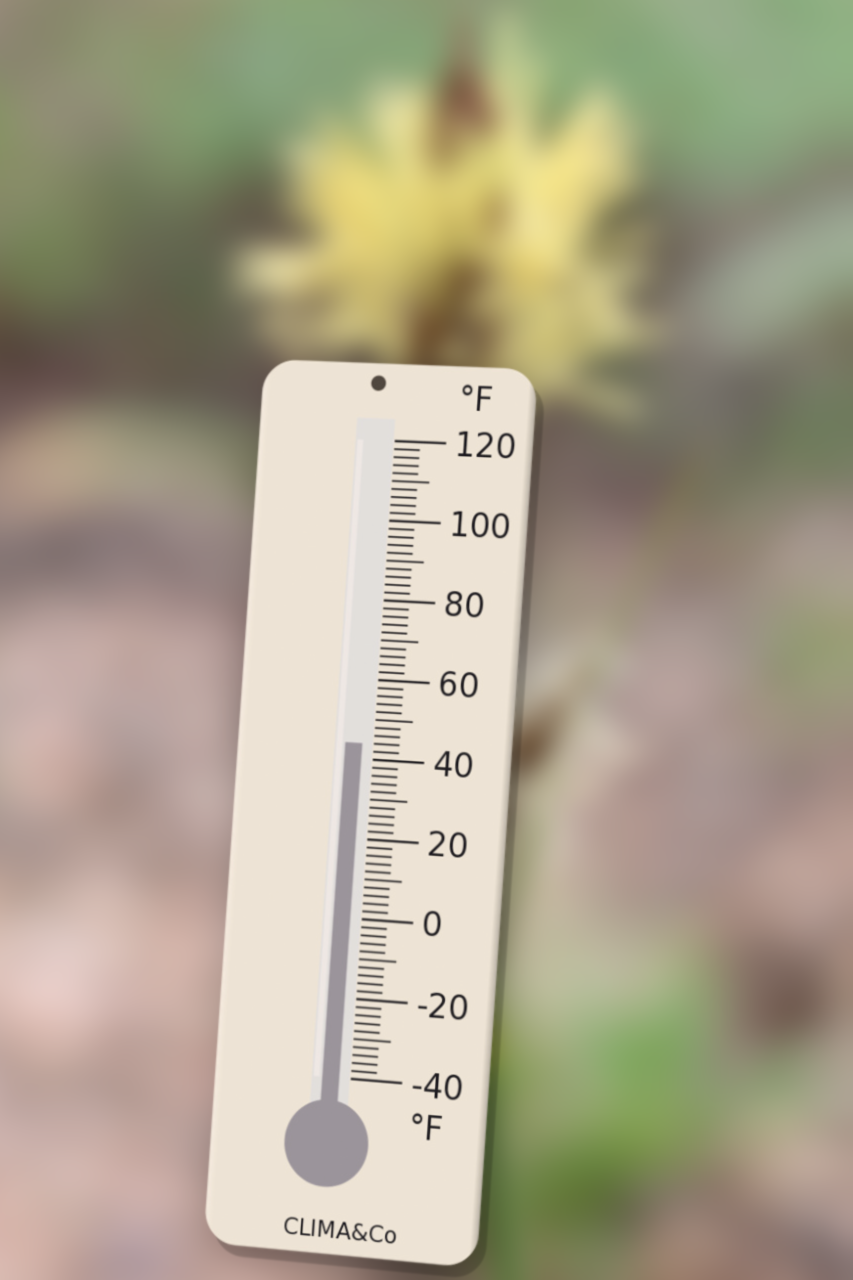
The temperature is **44** °F
